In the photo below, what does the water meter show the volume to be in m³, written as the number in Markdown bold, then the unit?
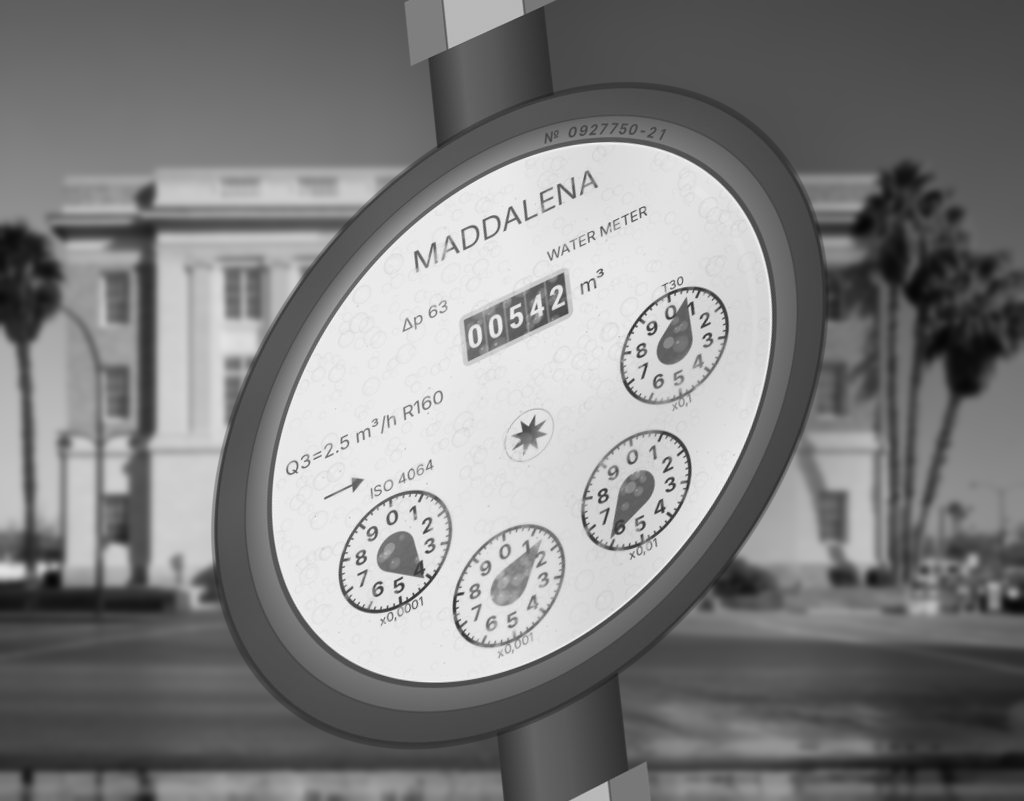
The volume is **542.0614** m³
